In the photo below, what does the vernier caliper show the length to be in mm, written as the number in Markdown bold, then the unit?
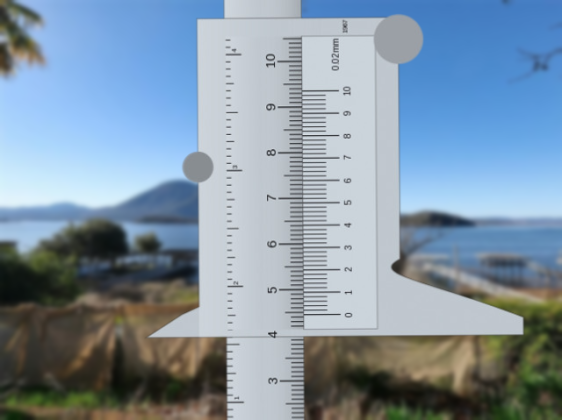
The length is **44.5** mm
